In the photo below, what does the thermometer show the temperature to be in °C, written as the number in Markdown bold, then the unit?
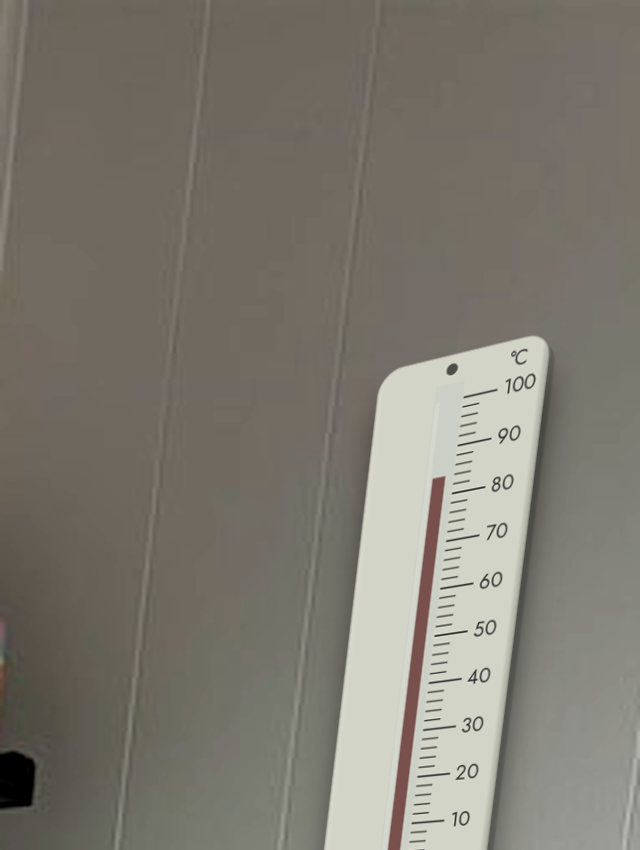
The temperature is **84** °C
